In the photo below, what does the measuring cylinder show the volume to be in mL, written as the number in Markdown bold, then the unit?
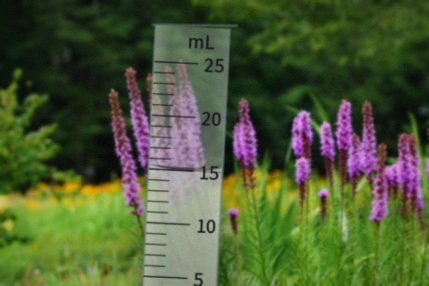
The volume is **15** mL
